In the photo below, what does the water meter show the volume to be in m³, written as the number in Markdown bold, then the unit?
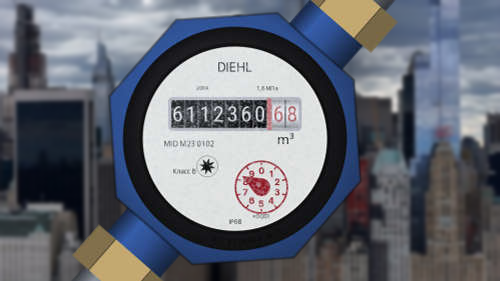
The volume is **6112360.688** m³
